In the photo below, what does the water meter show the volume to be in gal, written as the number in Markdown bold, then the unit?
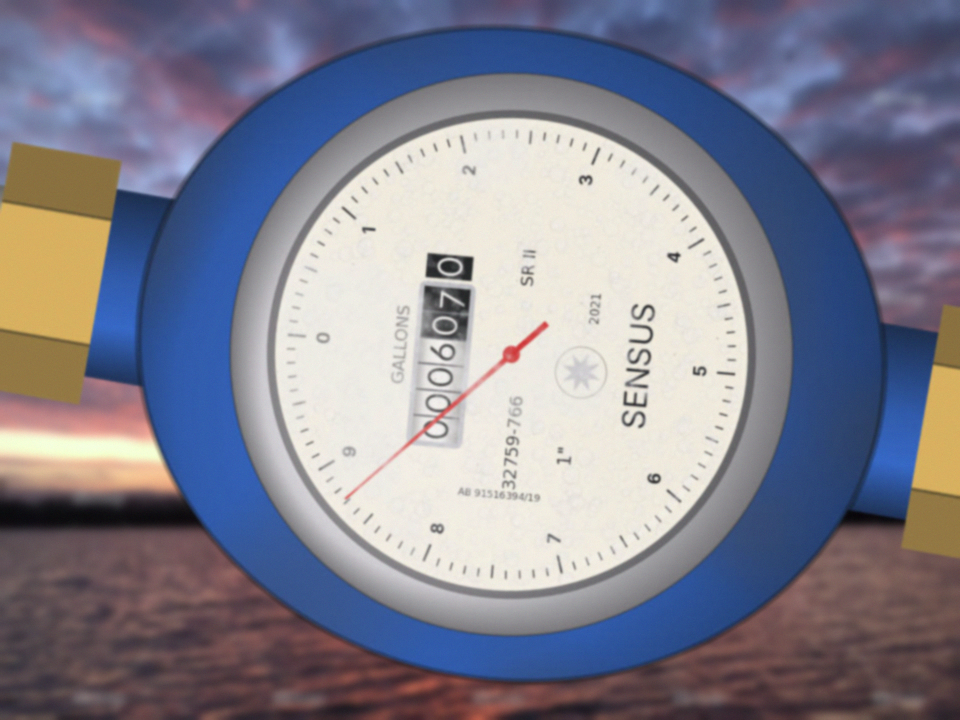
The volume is **6068.7** gal
